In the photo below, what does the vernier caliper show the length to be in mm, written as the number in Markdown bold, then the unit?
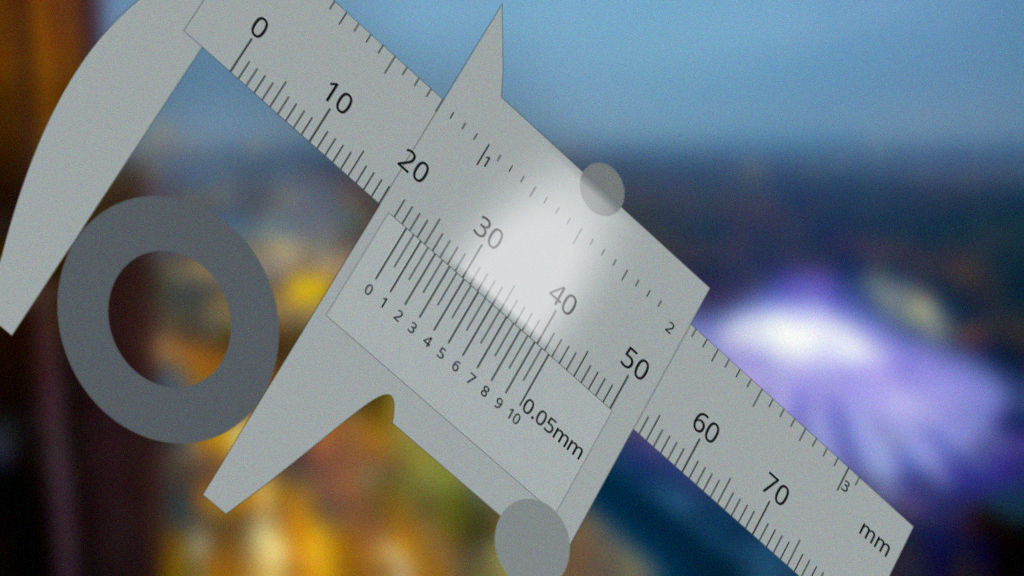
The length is **22.6** mm
